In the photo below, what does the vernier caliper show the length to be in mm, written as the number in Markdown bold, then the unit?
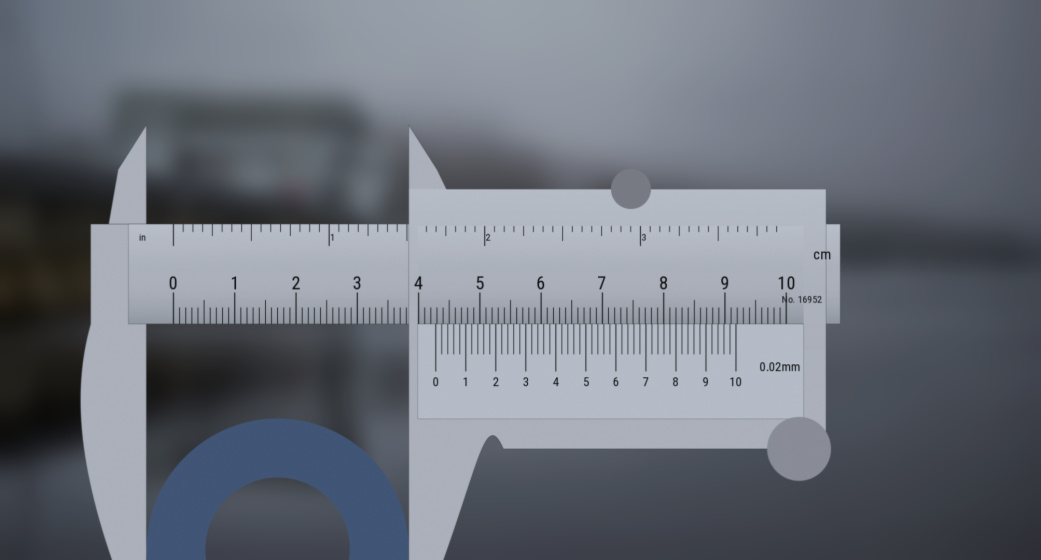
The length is **42.8** mm
